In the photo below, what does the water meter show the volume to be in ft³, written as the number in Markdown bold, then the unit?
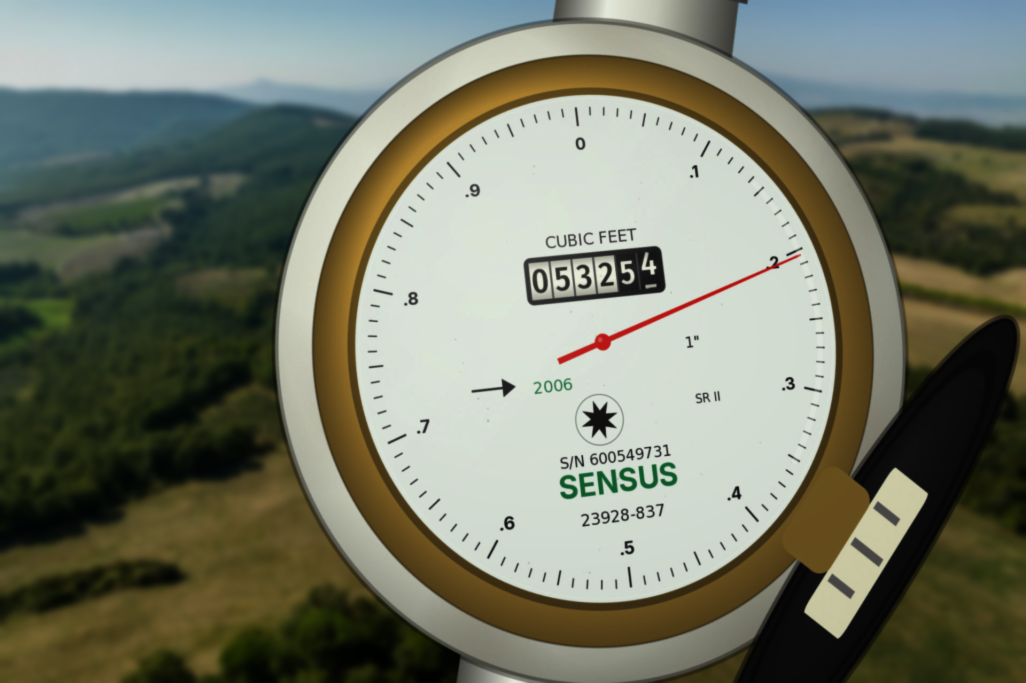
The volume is **53254.20** ft³
